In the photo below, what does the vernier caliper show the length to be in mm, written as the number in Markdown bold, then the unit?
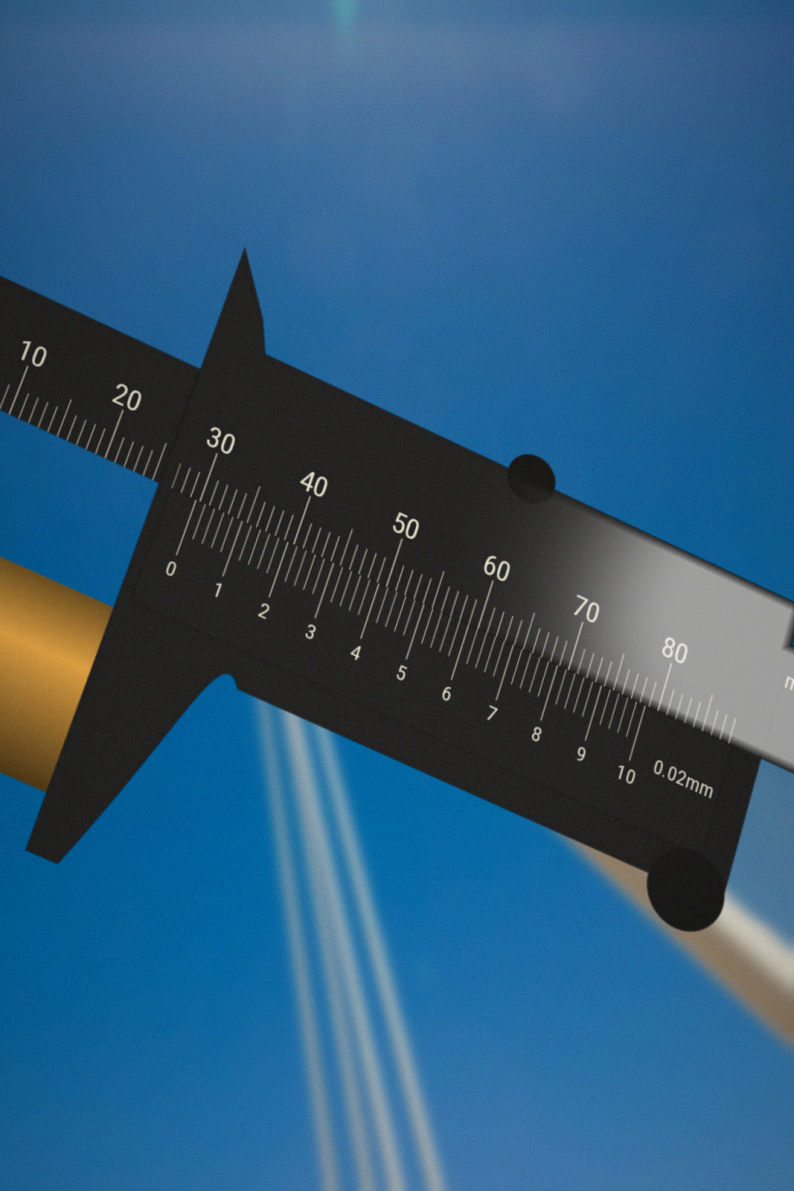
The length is **29.6** mm
